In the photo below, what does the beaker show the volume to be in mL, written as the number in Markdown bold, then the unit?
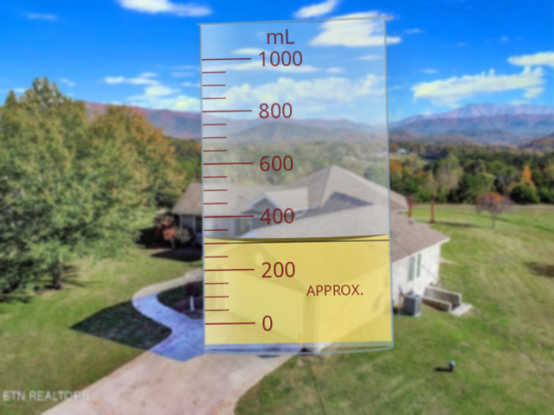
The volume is **300** mL
